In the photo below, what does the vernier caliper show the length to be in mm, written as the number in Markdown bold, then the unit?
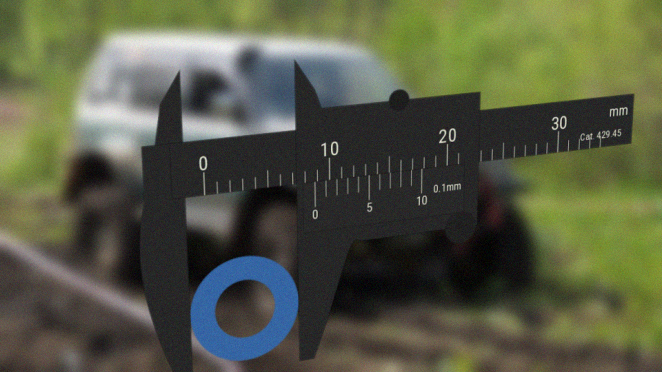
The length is **8.8** mm
